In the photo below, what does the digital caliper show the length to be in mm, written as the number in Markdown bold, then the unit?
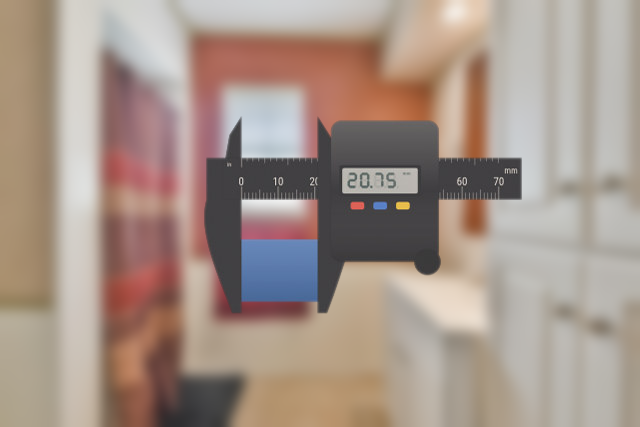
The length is **20.75** mm
